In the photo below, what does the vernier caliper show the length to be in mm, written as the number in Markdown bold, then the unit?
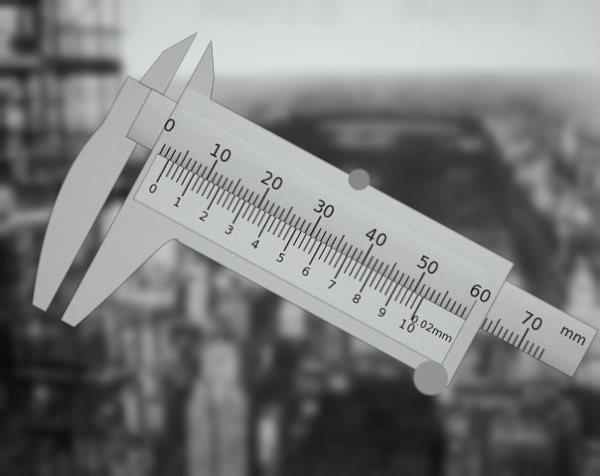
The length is **2.8** mm
